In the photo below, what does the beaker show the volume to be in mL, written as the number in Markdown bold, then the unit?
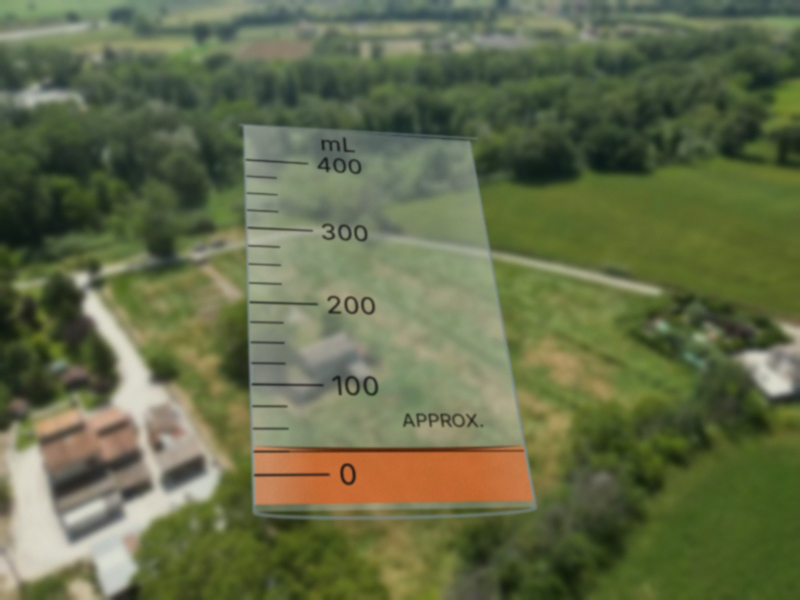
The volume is **25** mL
